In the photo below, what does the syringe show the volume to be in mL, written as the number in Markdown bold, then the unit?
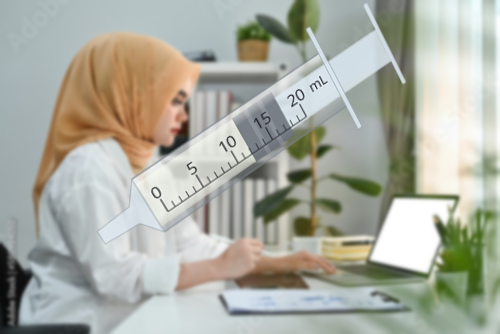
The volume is **12** mL
